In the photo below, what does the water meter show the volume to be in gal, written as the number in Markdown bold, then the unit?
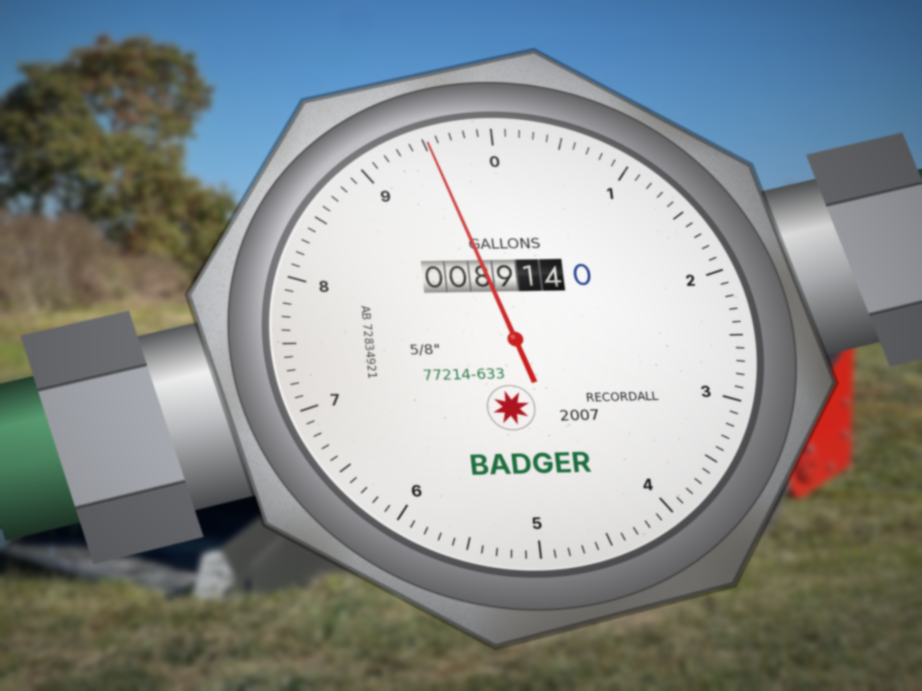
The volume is **89139.5** gal
